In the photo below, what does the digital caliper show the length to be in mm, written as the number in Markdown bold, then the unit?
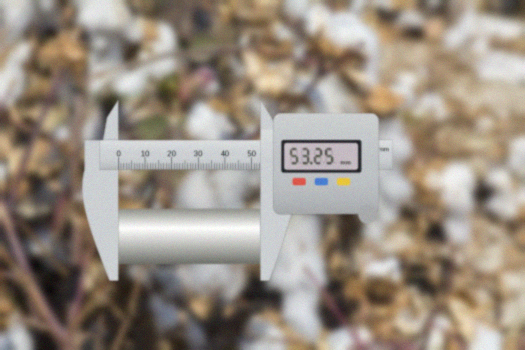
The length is **53.25** mm
